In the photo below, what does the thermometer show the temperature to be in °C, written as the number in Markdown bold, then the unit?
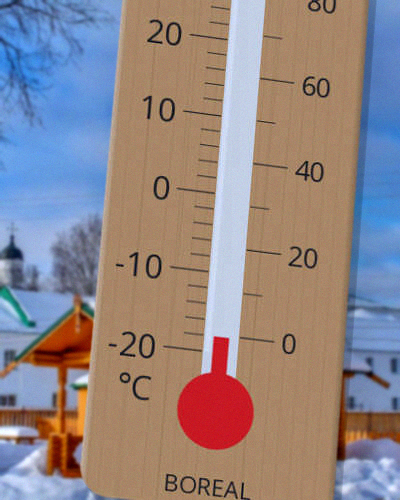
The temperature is **-18** °C
